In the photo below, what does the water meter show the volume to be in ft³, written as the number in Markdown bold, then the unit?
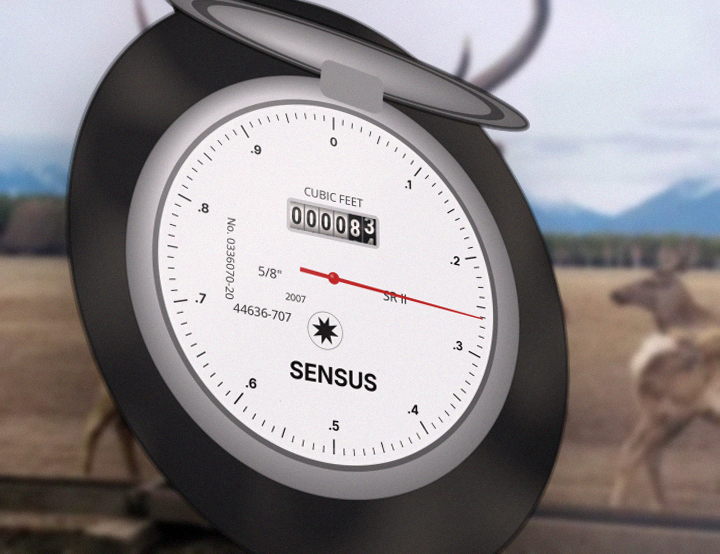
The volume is **83.26** ft³
